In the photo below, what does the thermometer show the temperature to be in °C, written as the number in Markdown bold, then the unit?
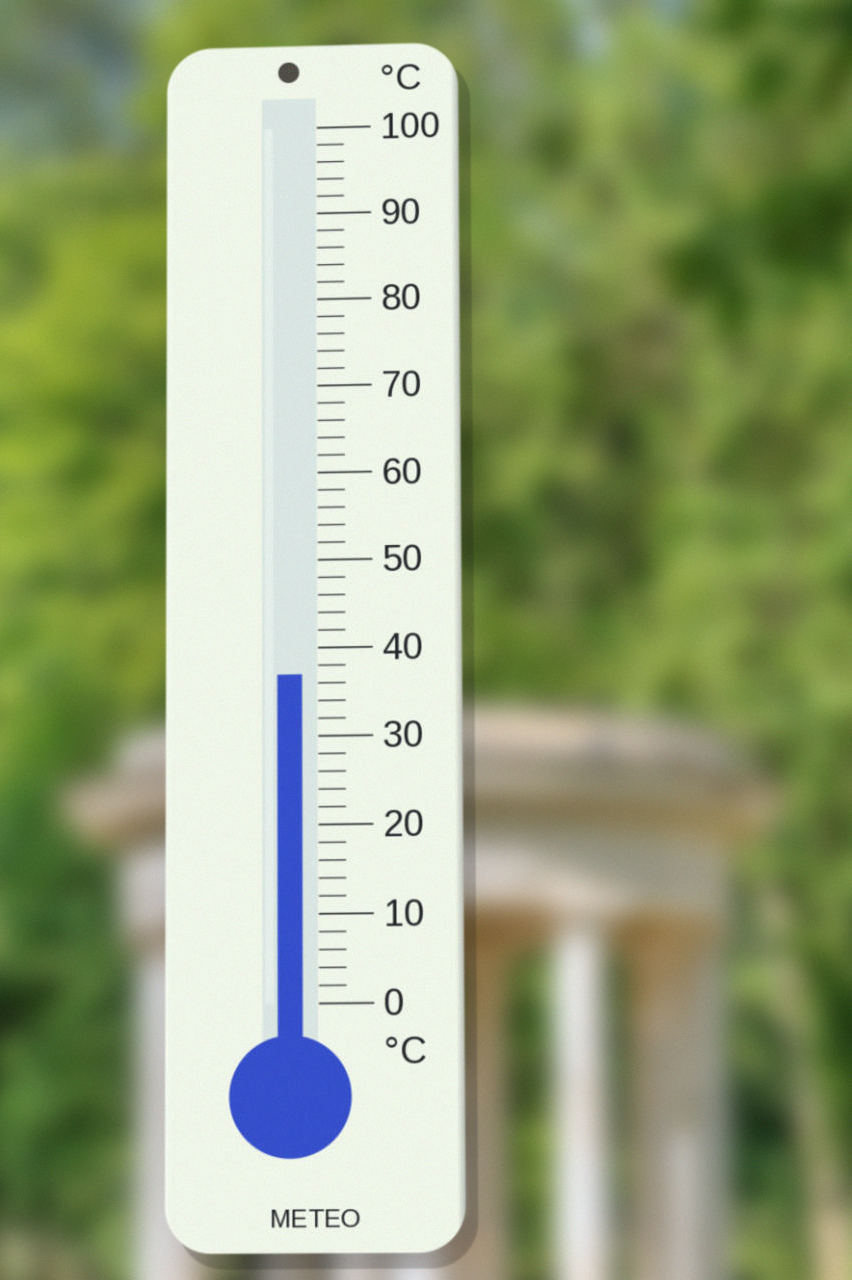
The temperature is **37** °C
